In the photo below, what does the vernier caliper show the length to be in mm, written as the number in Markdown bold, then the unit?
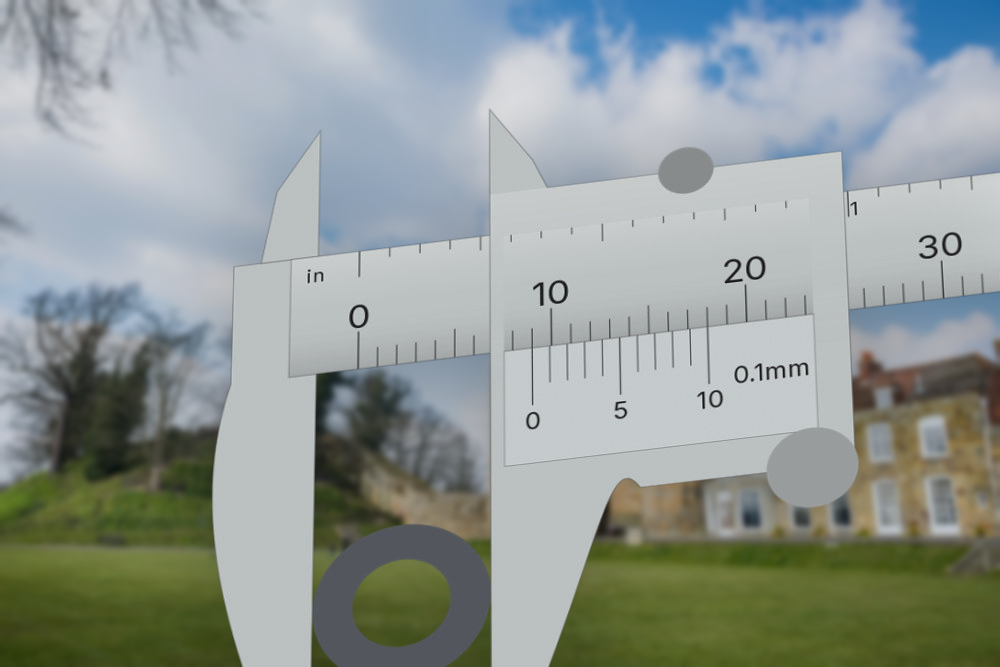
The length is **9.0** mm
